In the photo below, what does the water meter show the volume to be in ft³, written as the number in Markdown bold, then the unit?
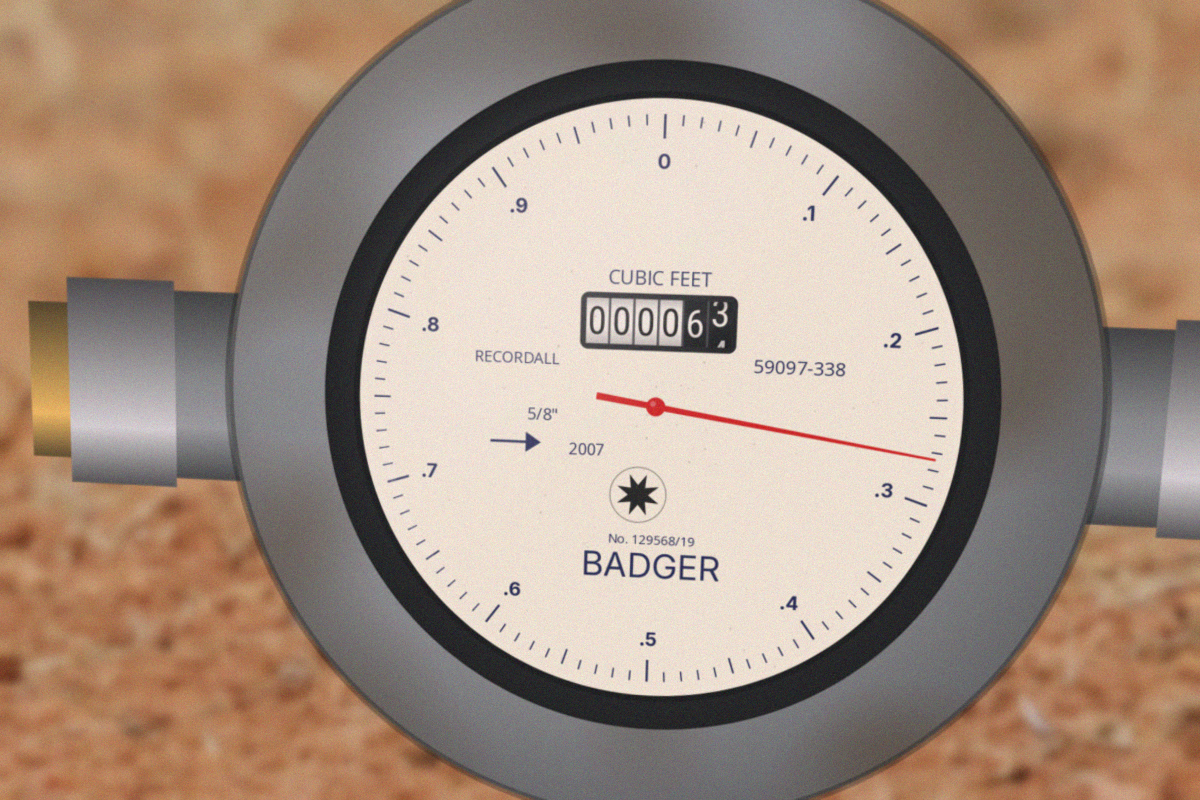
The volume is **63.27** ft³
